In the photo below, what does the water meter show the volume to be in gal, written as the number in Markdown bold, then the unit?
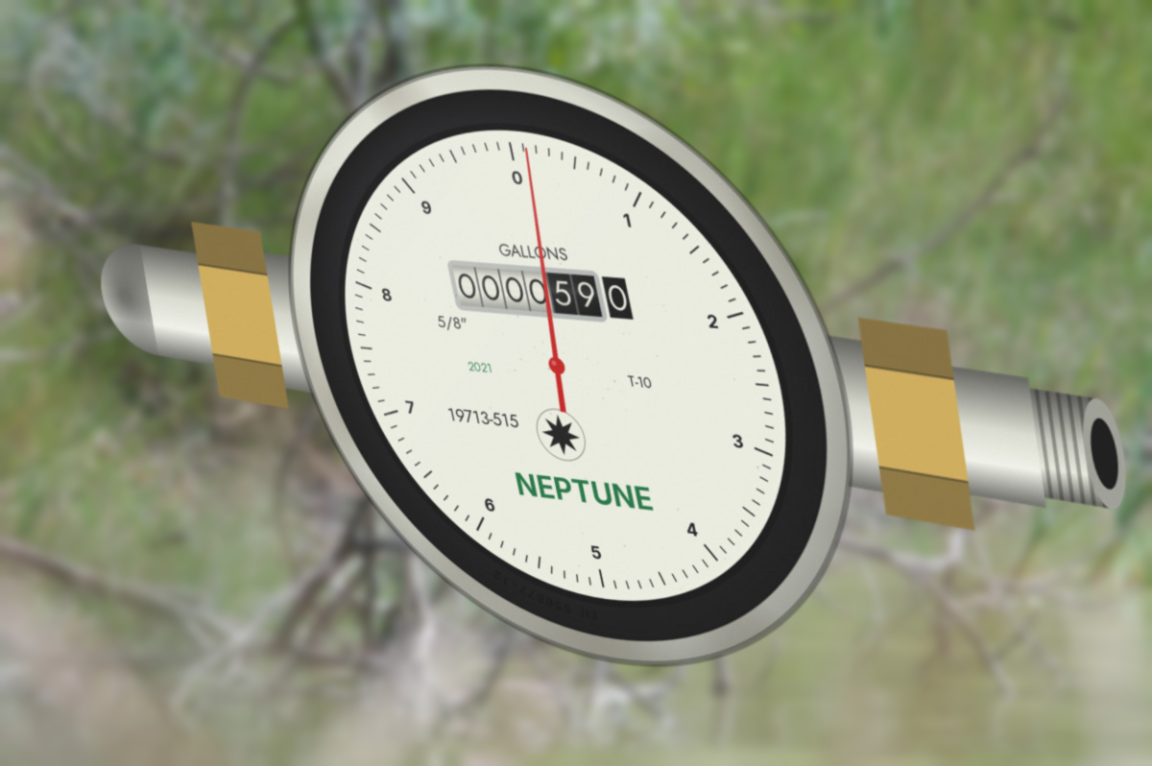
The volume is **590.1** gal
